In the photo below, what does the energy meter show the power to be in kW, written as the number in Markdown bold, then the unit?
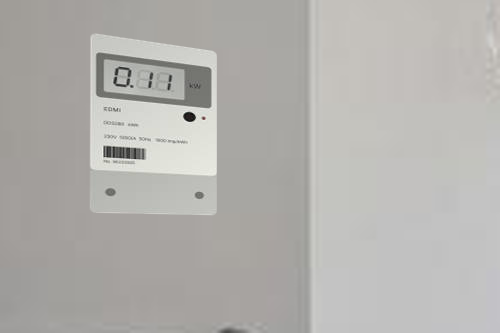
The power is **0.11** kW
